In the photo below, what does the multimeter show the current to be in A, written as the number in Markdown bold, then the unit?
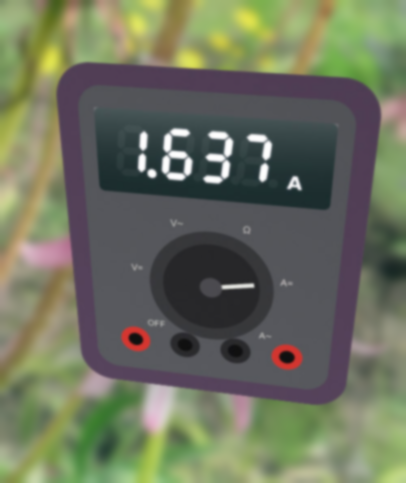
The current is **1.637** A
